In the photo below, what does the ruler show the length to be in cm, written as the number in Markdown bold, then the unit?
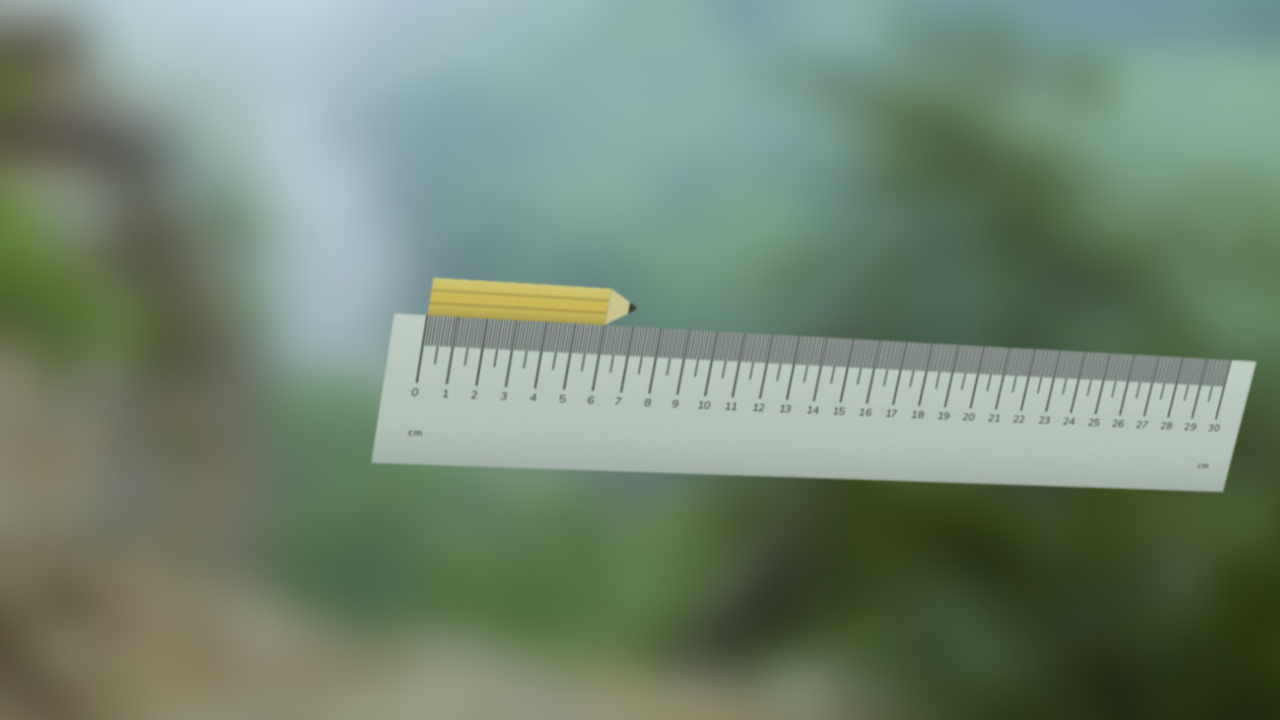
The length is **7** cm
